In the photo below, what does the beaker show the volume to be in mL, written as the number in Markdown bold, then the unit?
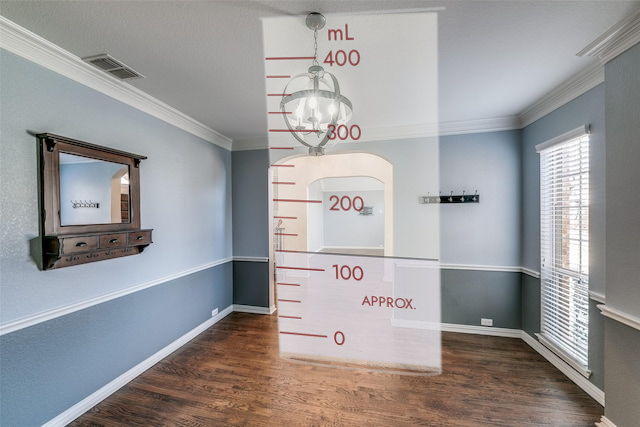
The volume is **125** mL
